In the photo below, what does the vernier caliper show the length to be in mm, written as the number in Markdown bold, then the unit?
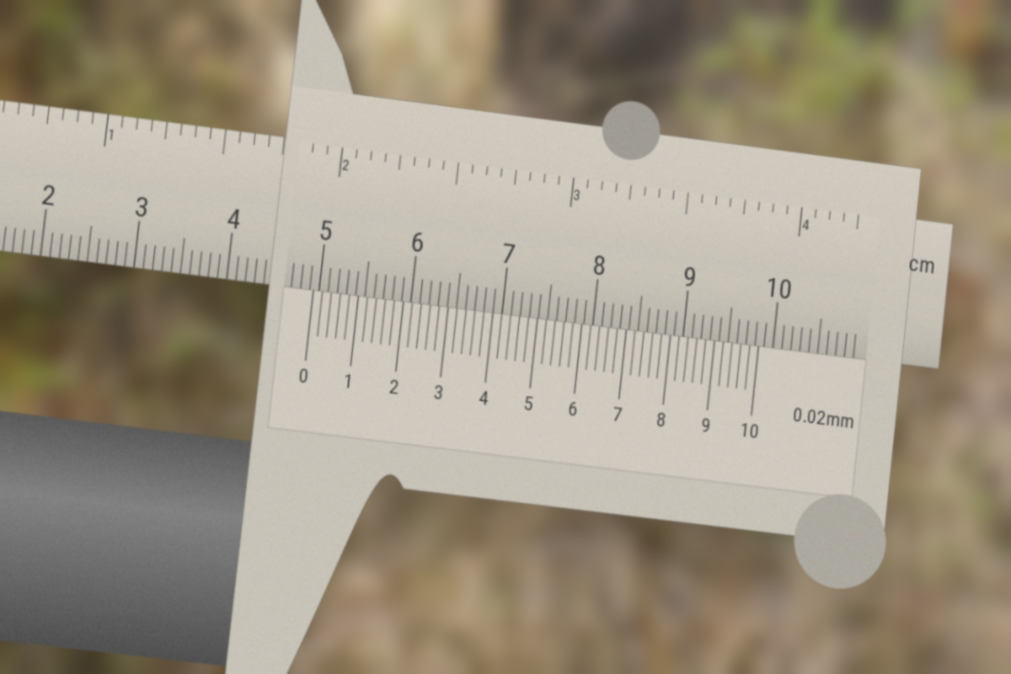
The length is **49.4** mm
